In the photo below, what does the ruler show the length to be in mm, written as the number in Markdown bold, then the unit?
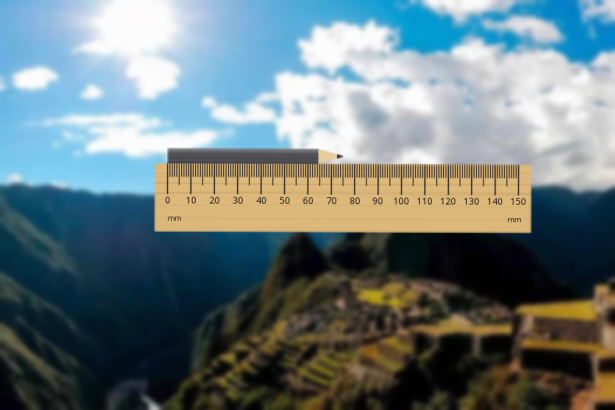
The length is **75** mm
